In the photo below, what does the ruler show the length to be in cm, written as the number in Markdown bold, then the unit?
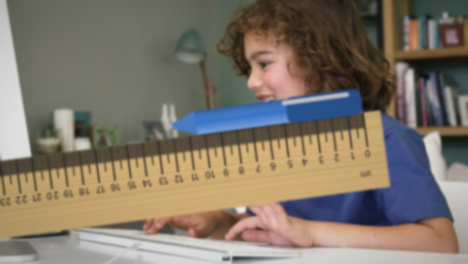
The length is **12.5** cm
